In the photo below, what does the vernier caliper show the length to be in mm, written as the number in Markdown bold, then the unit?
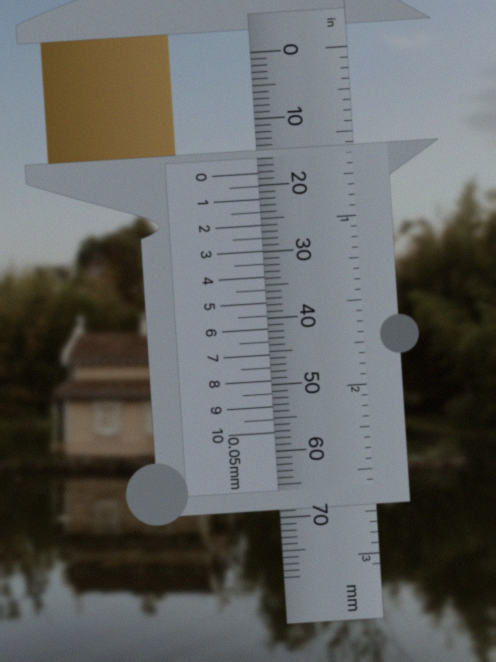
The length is **18.2** mm
